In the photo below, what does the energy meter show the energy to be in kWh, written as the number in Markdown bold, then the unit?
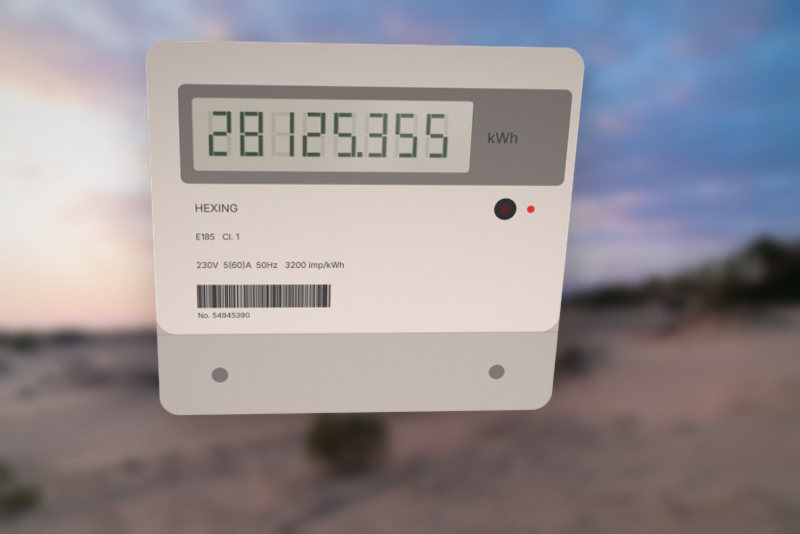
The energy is **28125.355** kWh
